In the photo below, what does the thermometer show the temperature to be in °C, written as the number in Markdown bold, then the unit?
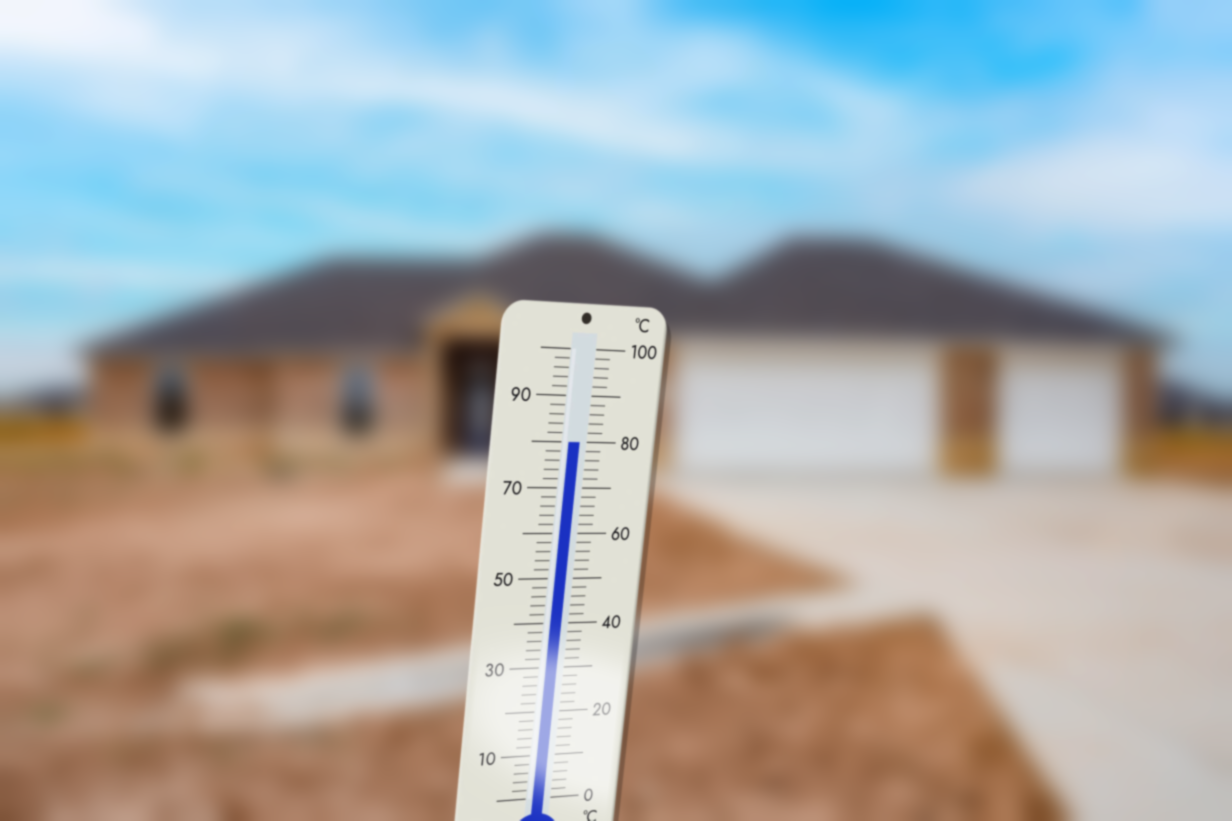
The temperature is **80** °C
